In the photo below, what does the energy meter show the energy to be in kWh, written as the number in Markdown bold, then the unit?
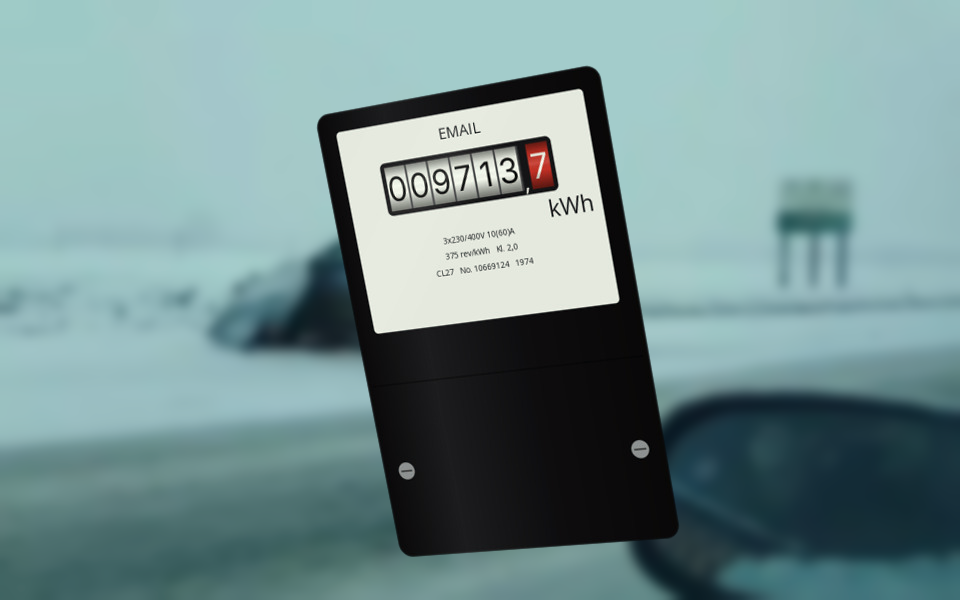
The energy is **9713.7** kWh
